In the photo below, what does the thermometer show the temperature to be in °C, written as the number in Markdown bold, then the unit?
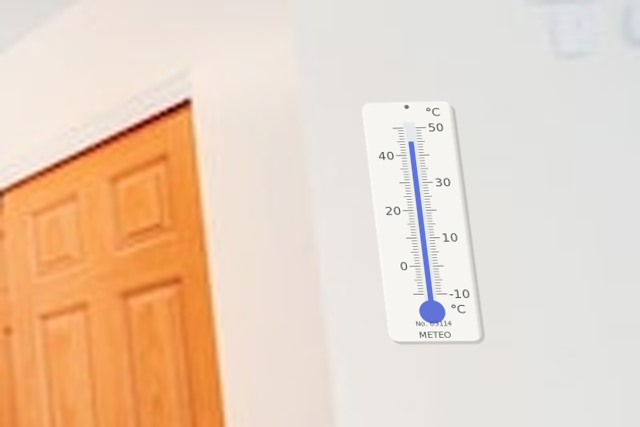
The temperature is **45** °C
